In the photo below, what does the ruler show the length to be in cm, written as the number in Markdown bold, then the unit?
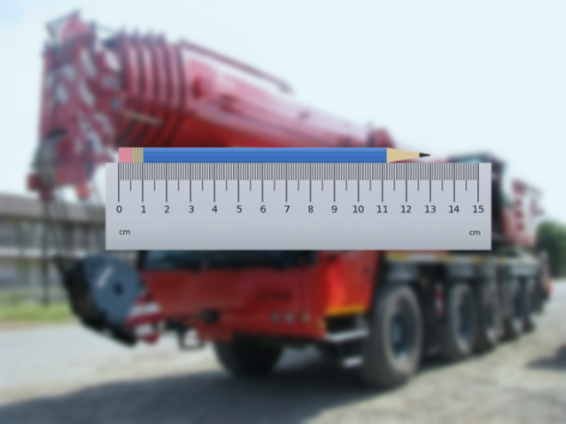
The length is **13** cm
